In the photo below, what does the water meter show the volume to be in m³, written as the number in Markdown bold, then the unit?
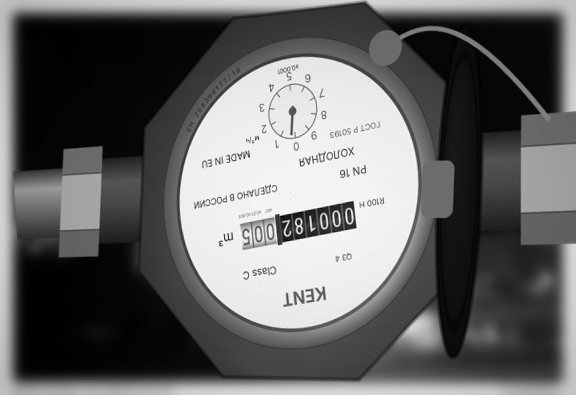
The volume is **182.0050** m³
